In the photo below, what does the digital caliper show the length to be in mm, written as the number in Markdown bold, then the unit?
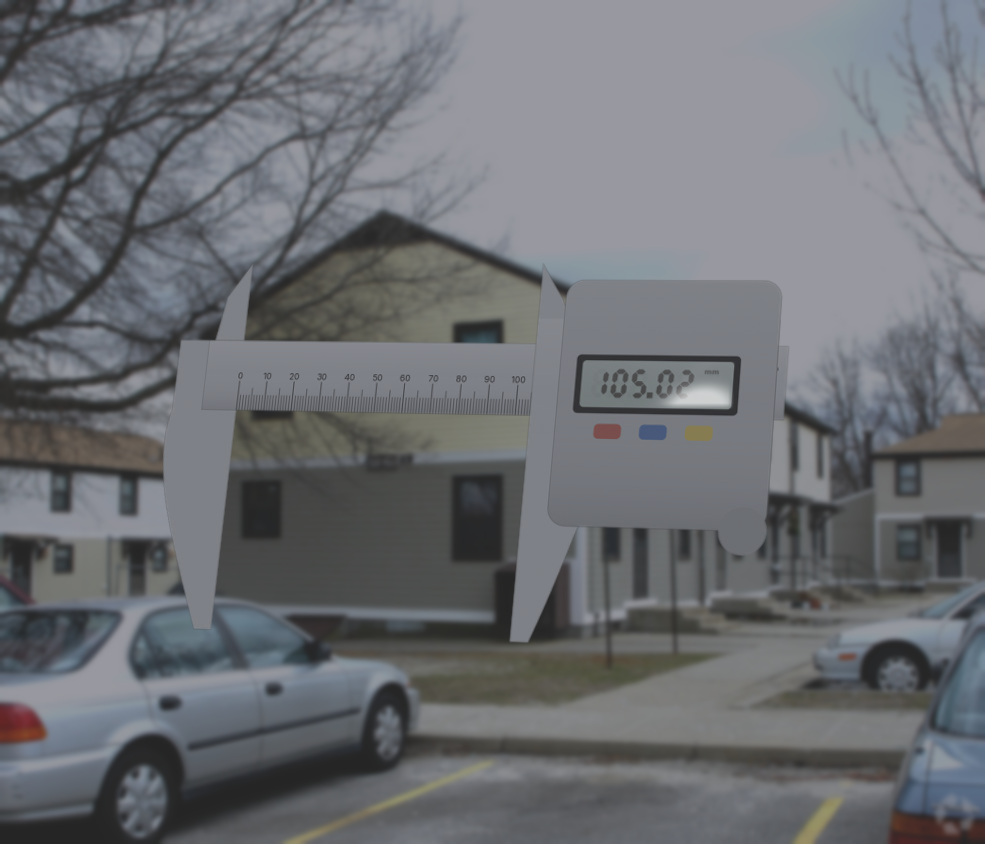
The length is **105.02** mm
